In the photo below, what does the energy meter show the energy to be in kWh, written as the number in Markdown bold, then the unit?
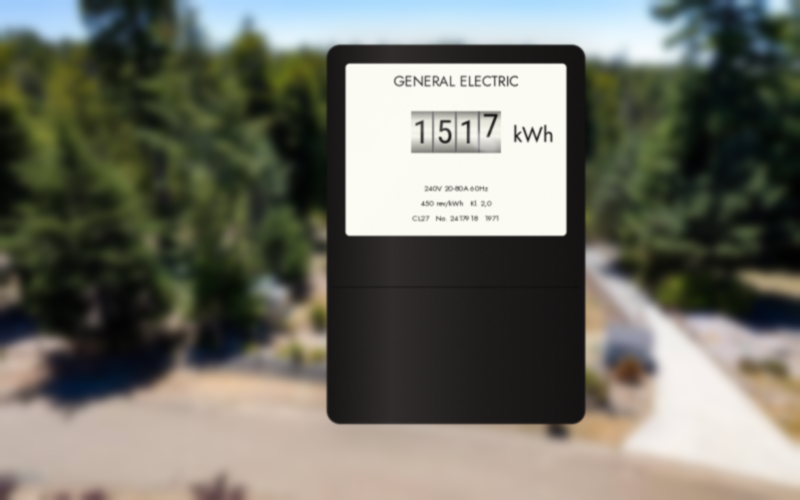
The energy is **1517** kWh
